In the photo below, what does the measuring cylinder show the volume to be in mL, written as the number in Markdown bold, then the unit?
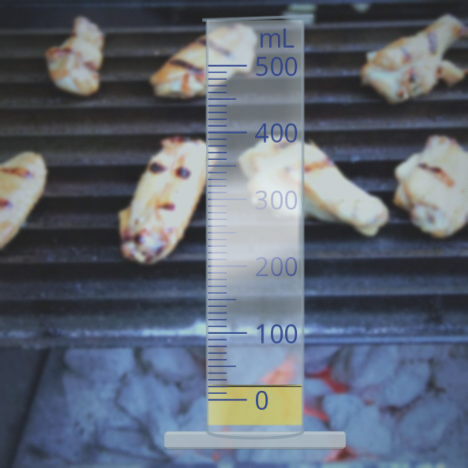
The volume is **20** mL
